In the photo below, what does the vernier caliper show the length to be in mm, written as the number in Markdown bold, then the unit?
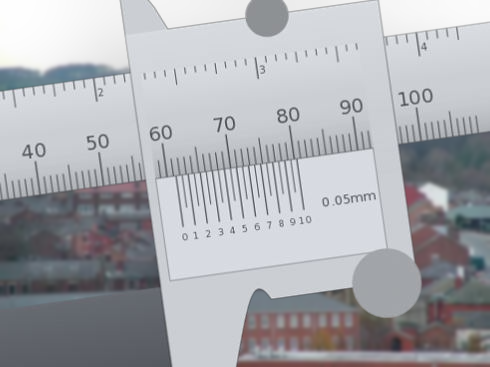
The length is **61.4** mm
